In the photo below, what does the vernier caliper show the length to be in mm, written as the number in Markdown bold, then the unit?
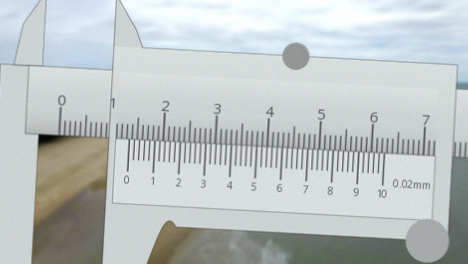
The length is **13.5** mm
